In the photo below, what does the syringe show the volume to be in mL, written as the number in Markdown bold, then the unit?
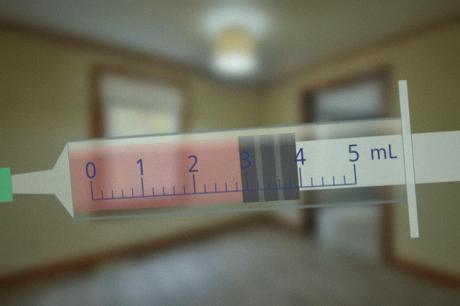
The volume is **2.9** mL
